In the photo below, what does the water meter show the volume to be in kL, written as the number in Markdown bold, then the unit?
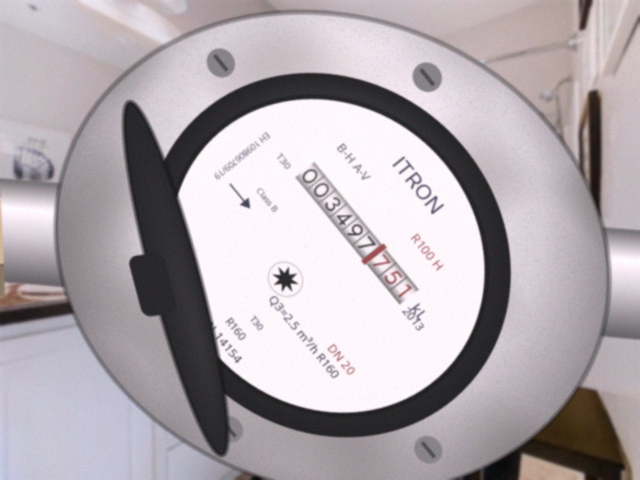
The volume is **3497.751** kL
